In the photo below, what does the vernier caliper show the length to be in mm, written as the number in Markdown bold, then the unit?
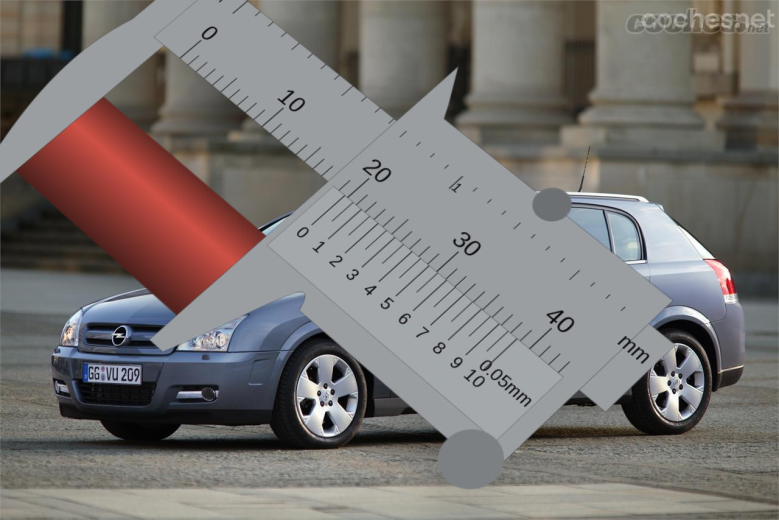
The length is **19.7** mm
